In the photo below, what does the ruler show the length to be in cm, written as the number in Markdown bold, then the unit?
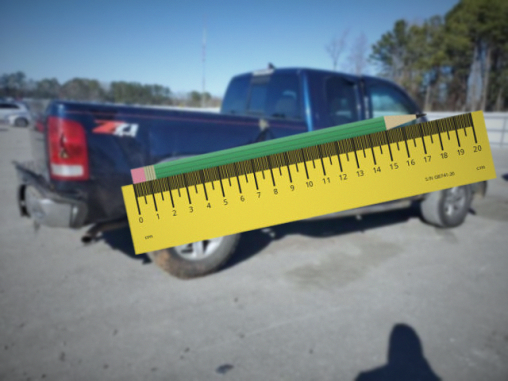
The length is **17.5** cm
